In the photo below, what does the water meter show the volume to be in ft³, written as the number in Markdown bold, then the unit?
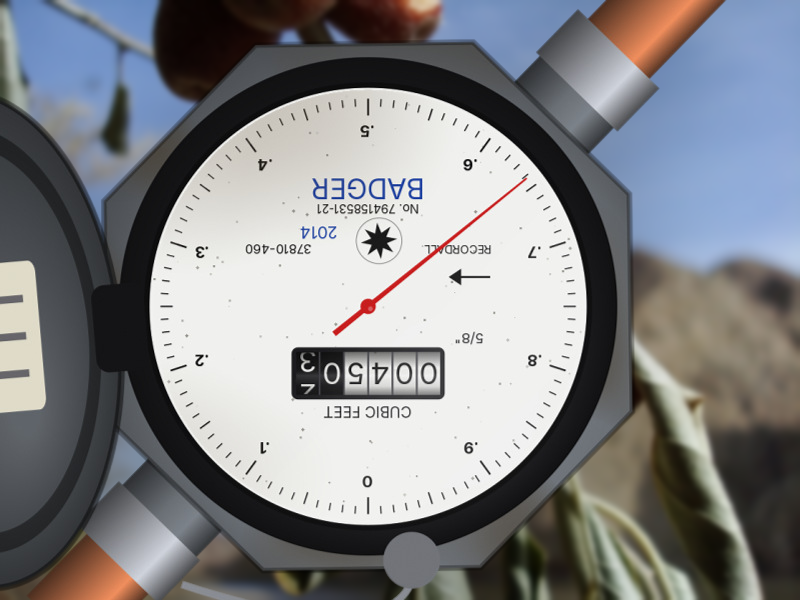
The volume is **4502.64** ft³
